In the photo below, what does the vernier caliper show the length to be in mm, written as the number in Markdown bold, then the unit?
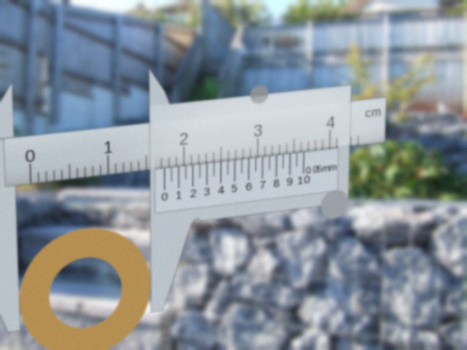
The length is **17.4** mm
